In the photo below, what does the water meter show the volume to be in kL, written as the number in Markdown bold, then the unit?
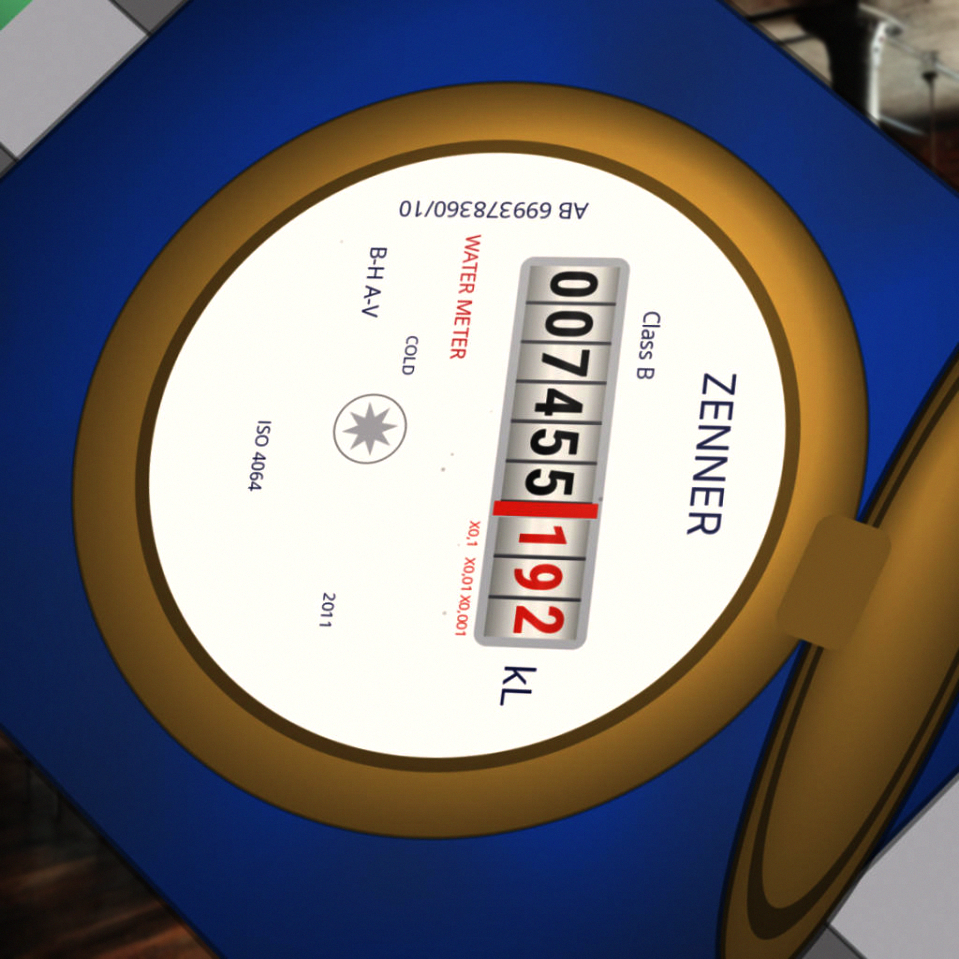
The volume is **7455.192** kL
